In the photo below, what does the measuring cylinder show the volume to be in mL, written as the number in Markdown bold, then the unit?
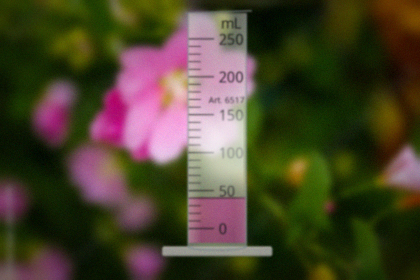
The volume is **40** mL
